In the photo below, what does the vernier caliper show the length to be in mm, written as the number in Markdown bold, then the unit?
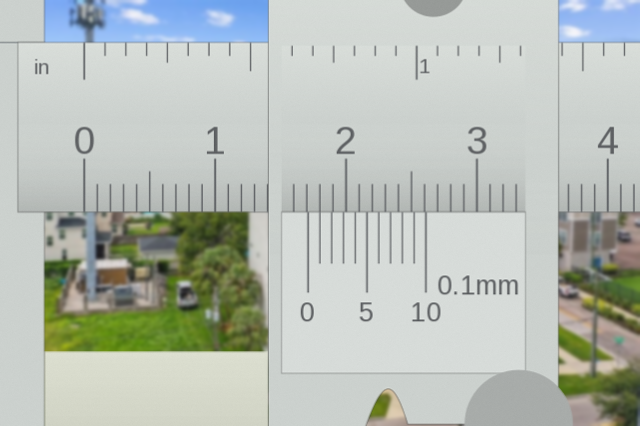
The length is **17.1** mm
